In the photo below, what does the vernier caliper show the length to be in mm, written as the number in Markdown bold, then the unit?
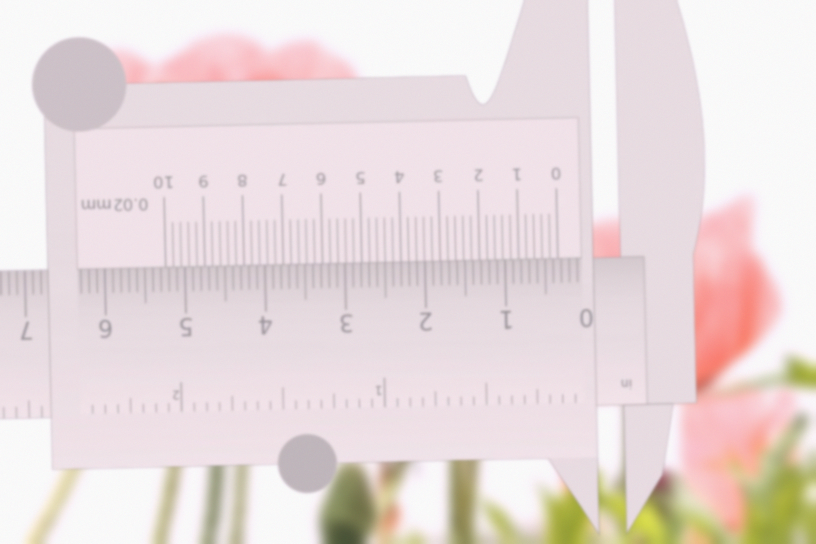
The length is **3.4** mm
